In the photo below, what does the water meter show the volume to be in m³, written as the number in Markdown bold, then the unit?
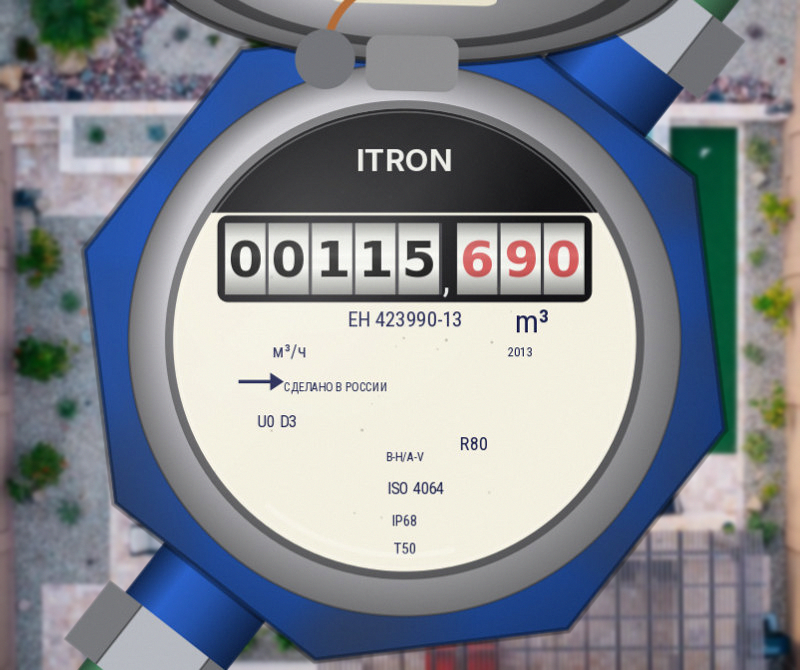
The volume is **115.690** m³
